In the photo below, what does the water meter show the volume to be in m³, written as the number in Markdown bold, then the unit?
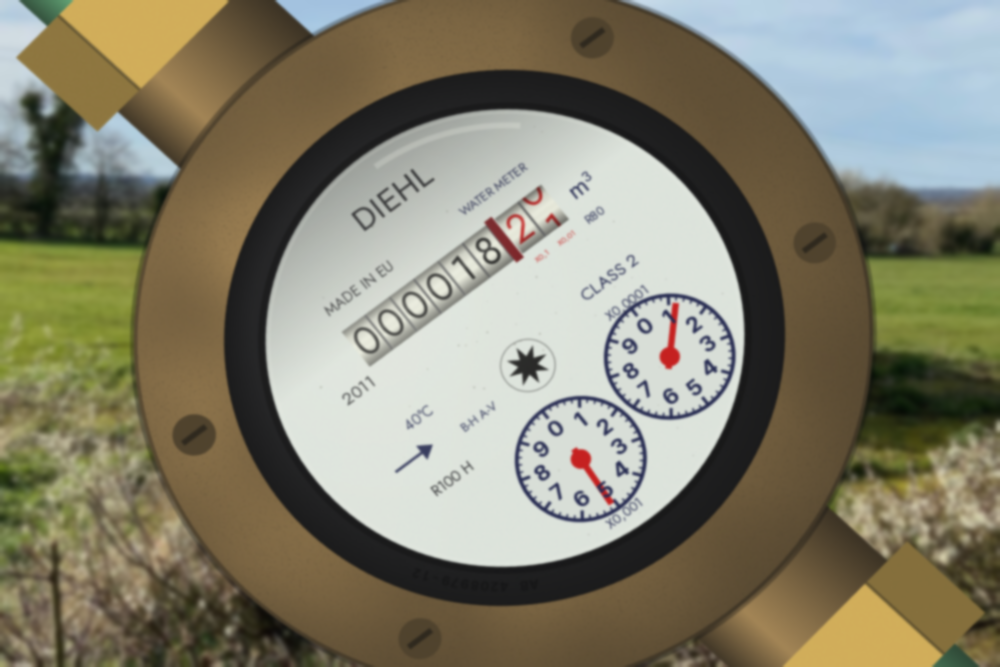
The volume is **18.2051** m³
